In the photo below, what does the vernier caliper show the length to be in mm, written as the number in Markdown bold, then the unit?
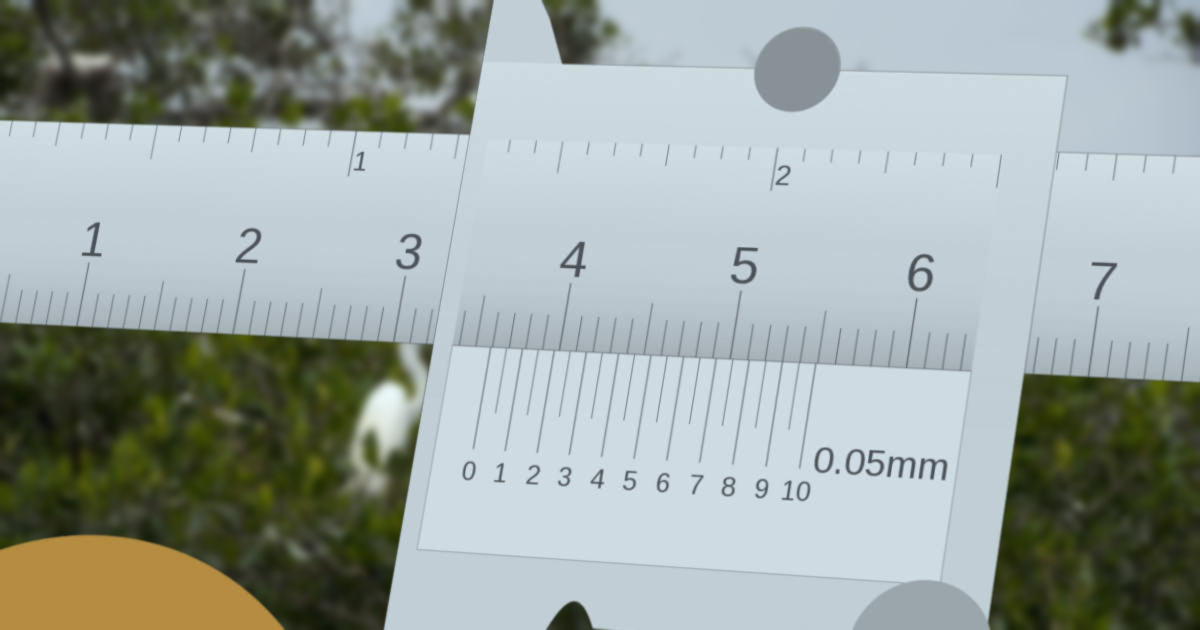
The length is **35.9** mm
